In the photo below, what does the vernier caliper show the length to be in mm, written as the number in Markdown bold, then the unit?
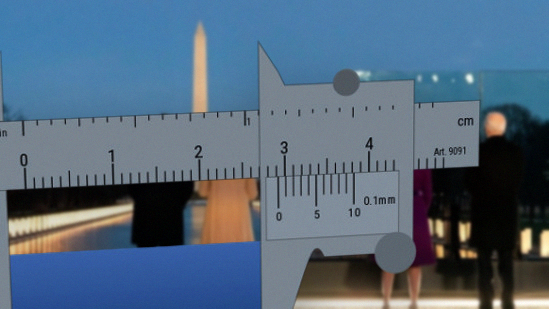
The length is **29.2** mm
